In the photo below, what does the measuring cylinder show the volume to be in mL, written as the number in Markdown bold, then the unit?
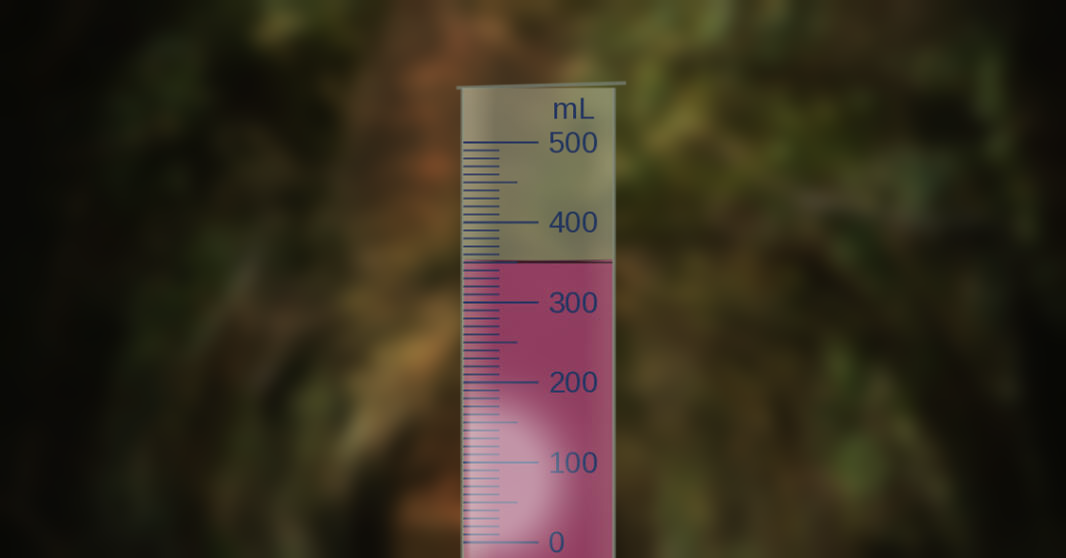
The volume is **350** mL
